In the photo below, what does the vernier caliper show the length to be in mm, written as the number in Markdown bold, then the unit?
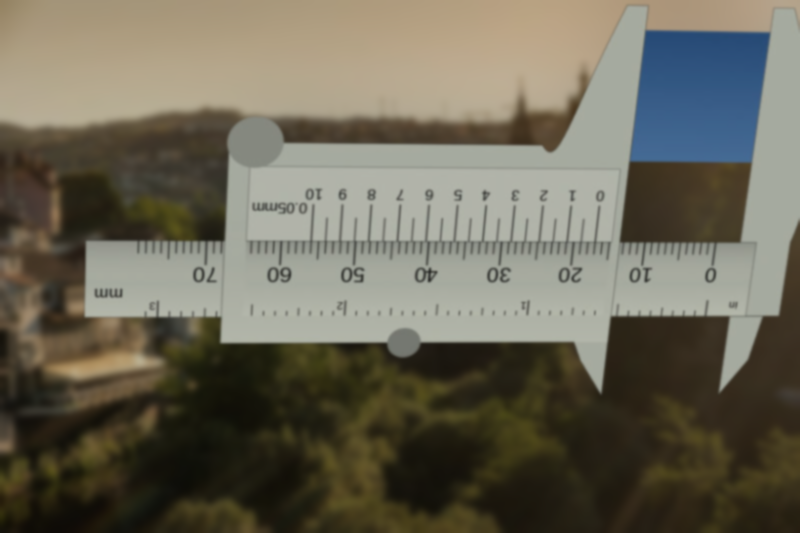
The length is **17.0** mm
